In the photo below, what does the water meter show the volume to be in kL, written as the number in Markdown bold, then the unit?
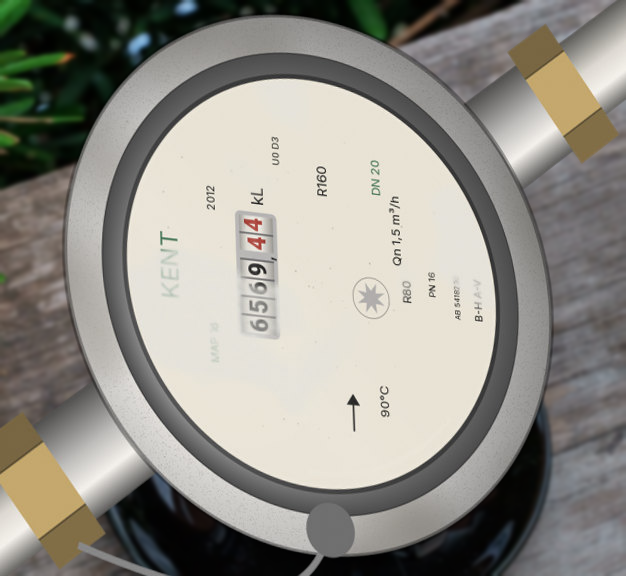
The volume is **6569.44** kL
